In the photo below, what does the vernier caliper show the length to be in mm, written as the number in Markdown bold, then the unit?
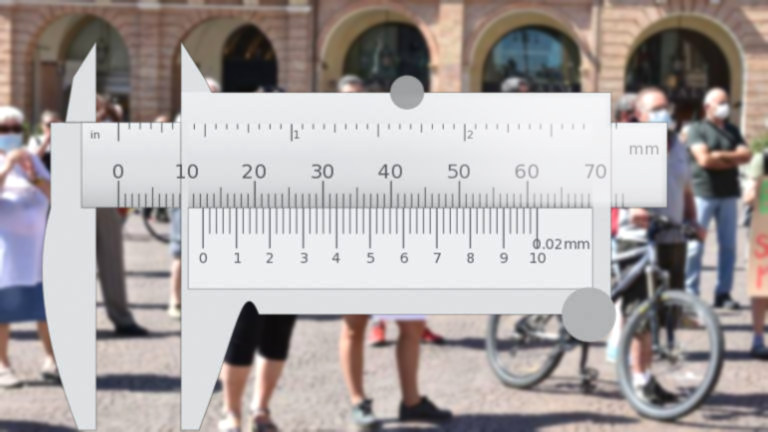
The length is **12.4** mm
